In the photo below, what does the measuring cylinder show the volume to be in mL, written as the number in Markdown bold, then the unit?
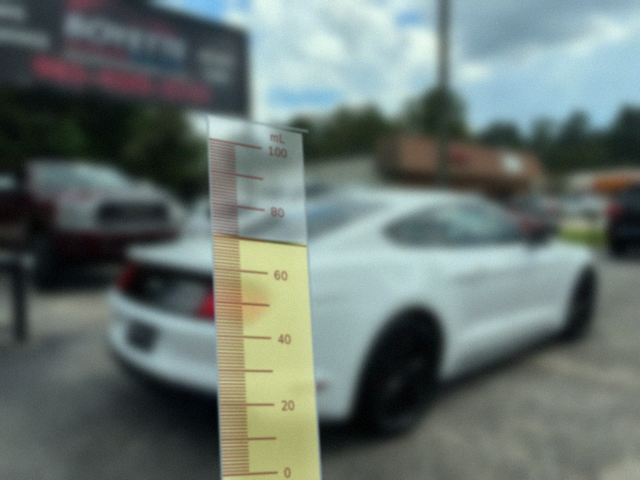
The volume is **70** mL
